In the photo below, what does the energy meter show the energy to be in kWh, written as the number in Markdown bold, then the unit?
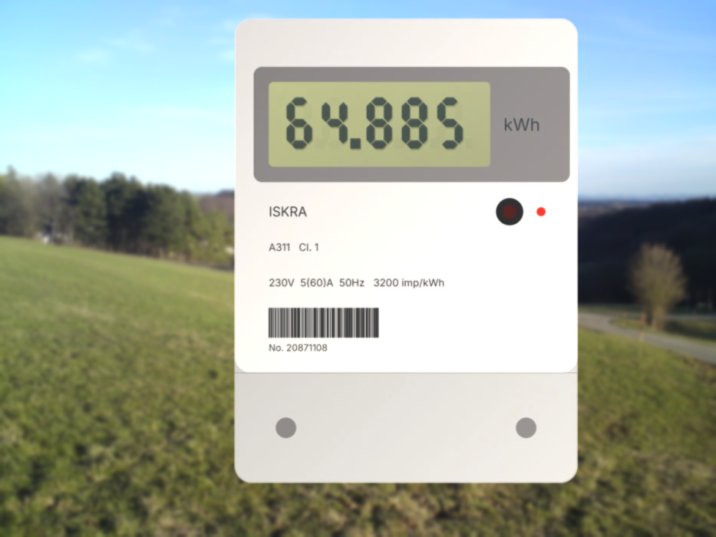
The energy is **64.885** kWh
